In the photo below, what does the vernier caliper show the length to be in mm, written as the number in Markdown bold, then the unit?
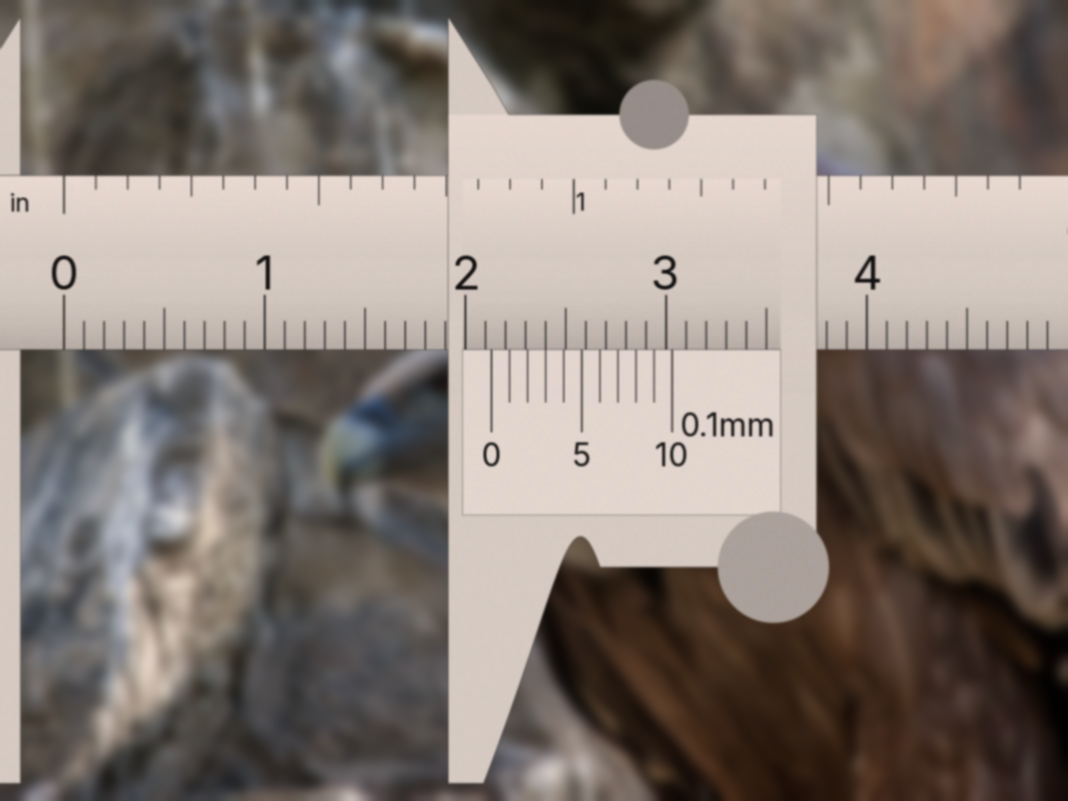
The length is **21.3** mm
